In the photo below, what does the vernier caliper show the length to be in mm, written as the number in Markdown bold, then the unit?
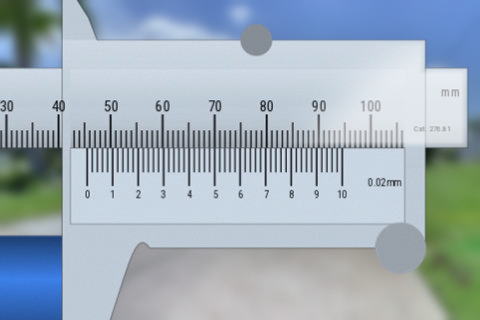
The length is **45.5** mm
